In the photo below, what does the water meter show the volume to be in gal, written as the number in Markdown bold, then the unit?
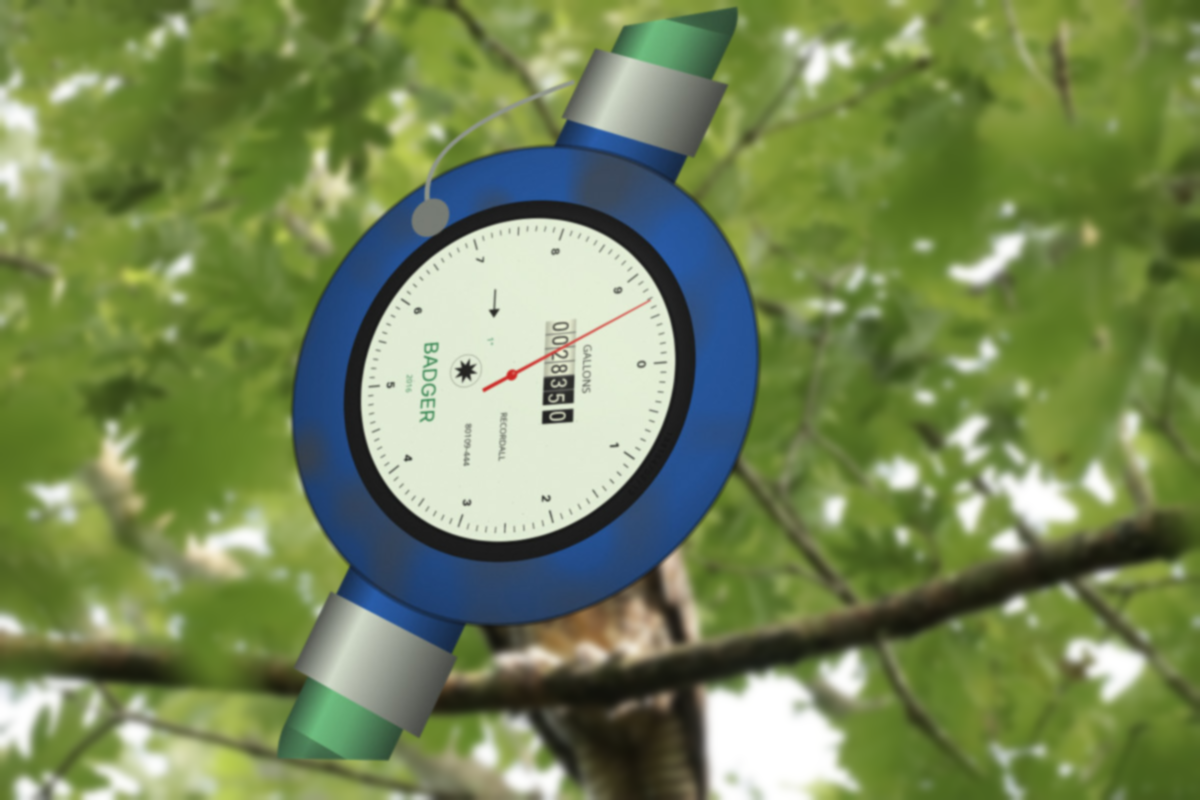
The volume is **28349.3** gal
